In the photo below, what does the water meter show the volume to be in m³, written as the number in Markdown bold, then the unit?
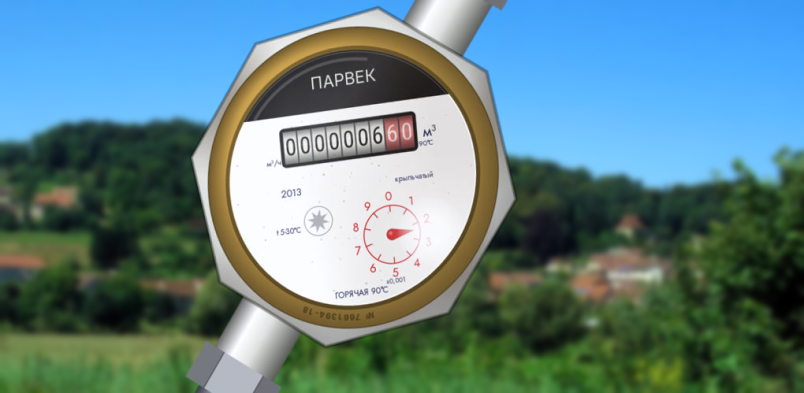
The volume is **6.602** m³
